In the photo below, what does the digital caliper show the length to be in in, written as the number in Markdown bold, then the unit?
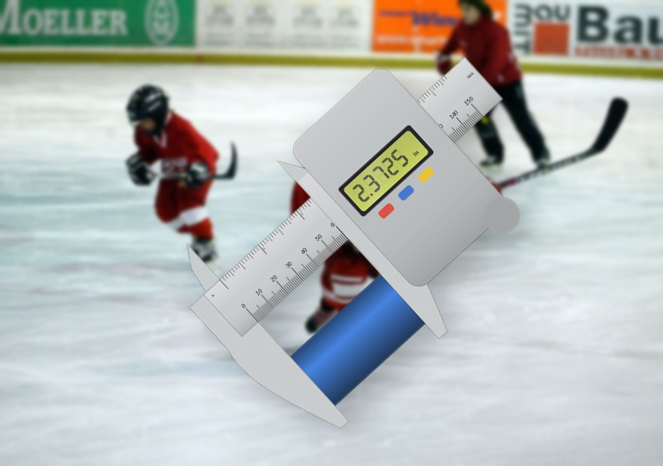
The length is **2.3725** in
